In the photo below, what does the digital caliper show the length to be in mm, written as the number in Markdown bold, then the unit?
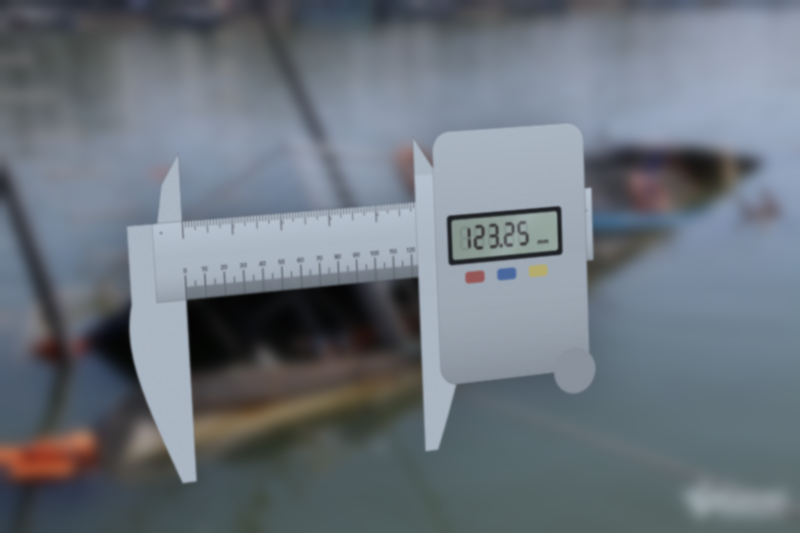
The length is **123.25** mm
